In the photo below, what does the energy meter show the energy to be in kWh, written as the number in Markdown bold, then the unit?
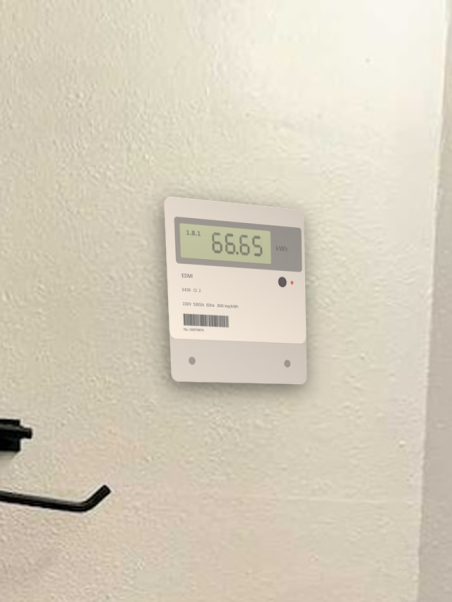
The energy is **66.65** kWh
